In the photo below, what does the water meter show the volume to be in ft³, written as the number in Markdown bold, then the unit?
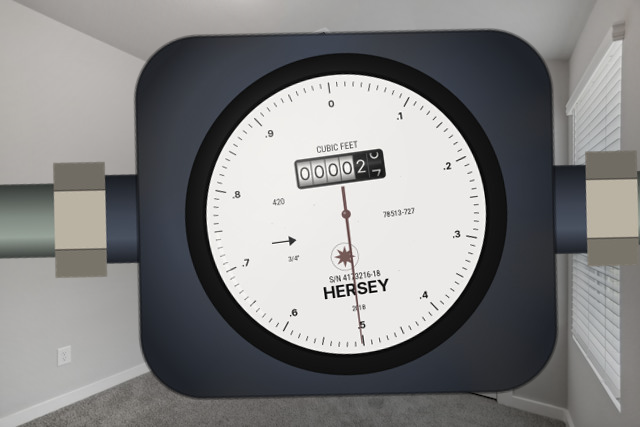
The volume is **26.50** ft³
